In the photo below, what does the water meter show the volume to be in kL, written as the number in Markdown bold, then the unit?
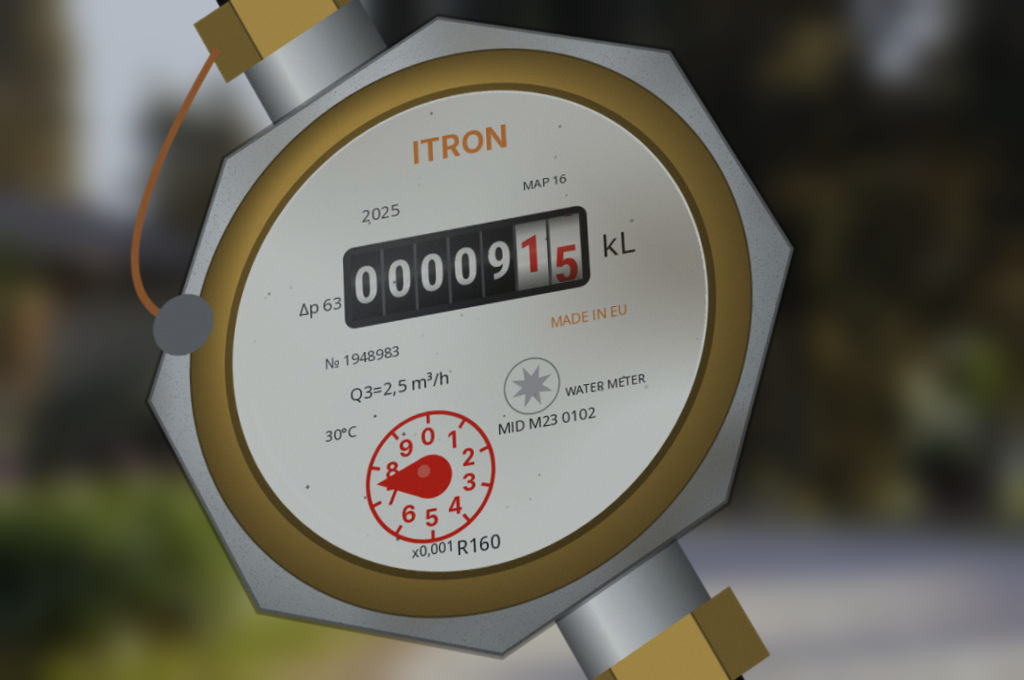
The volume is **9.147** kL
